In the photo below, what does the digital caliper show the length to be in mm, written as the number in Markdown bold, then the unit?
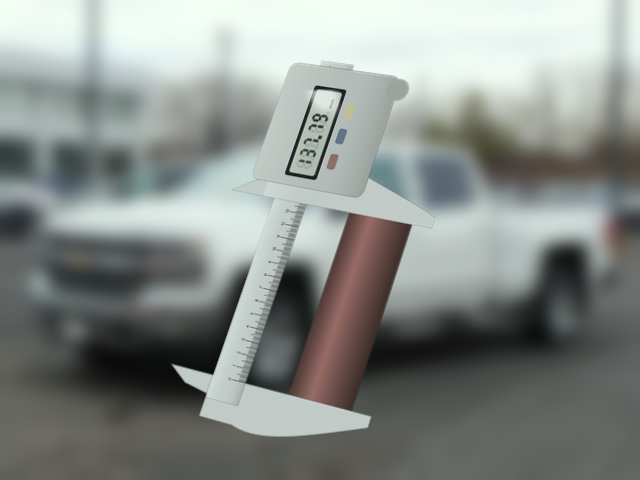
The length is **137.79** mm
